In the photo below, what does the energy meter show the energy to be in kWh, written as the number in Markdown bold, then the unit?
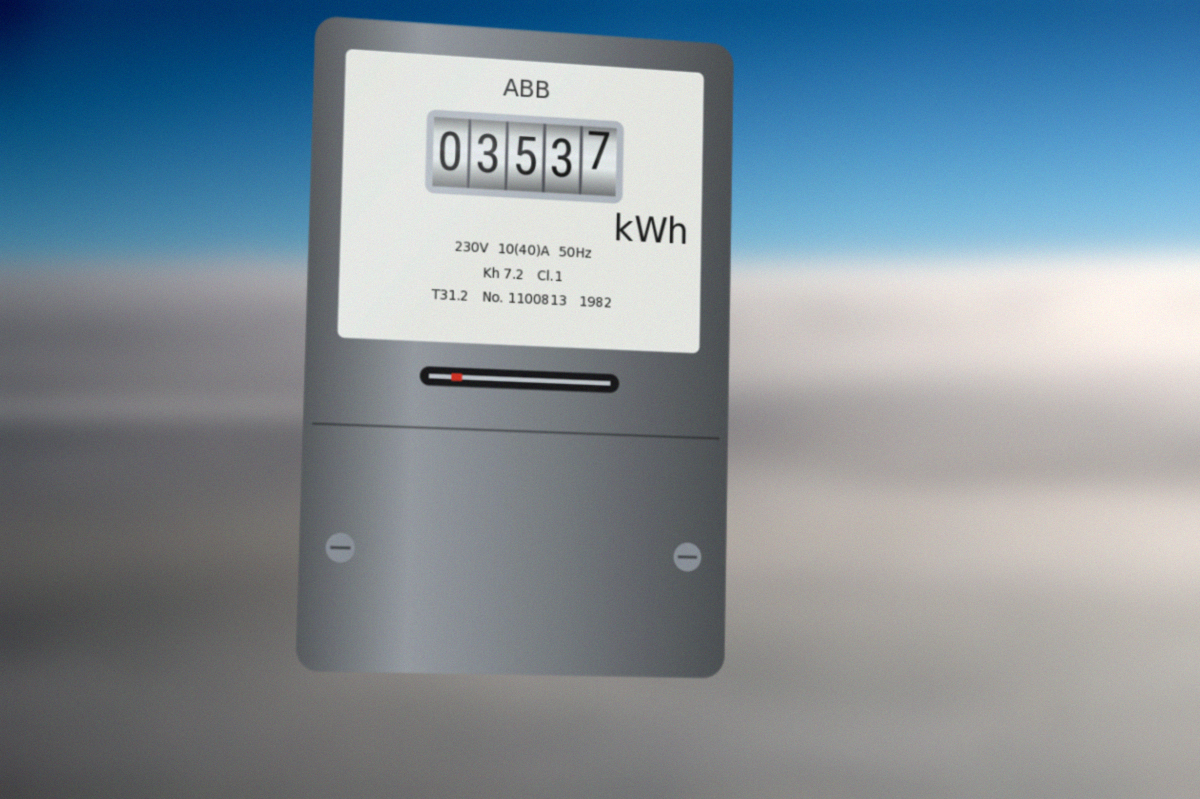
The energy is **3537** kWh
